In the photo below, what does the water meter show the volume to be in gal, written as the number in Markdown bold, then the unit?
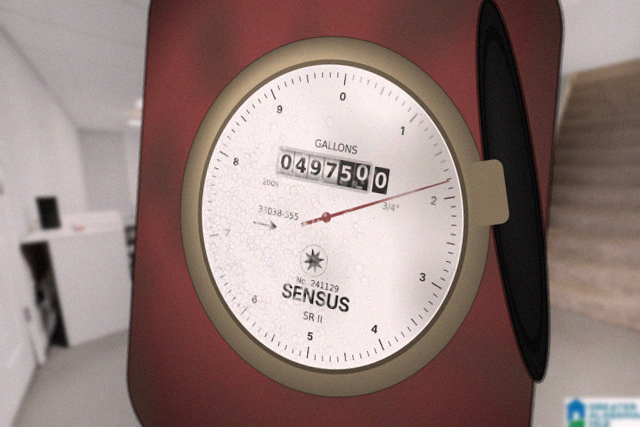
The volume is **497501.8** gal
